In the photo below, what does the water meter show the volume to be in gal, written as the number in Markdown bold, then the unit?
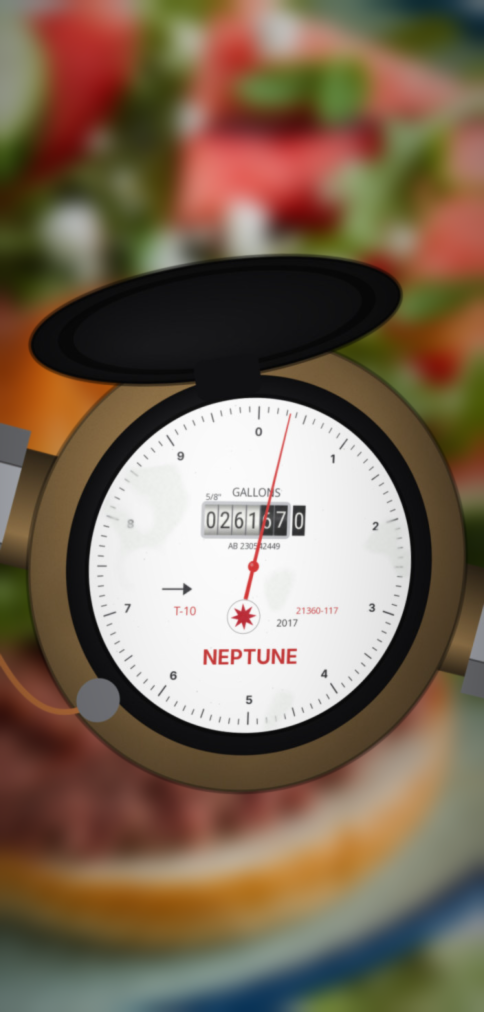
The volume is **261670.3** gal
